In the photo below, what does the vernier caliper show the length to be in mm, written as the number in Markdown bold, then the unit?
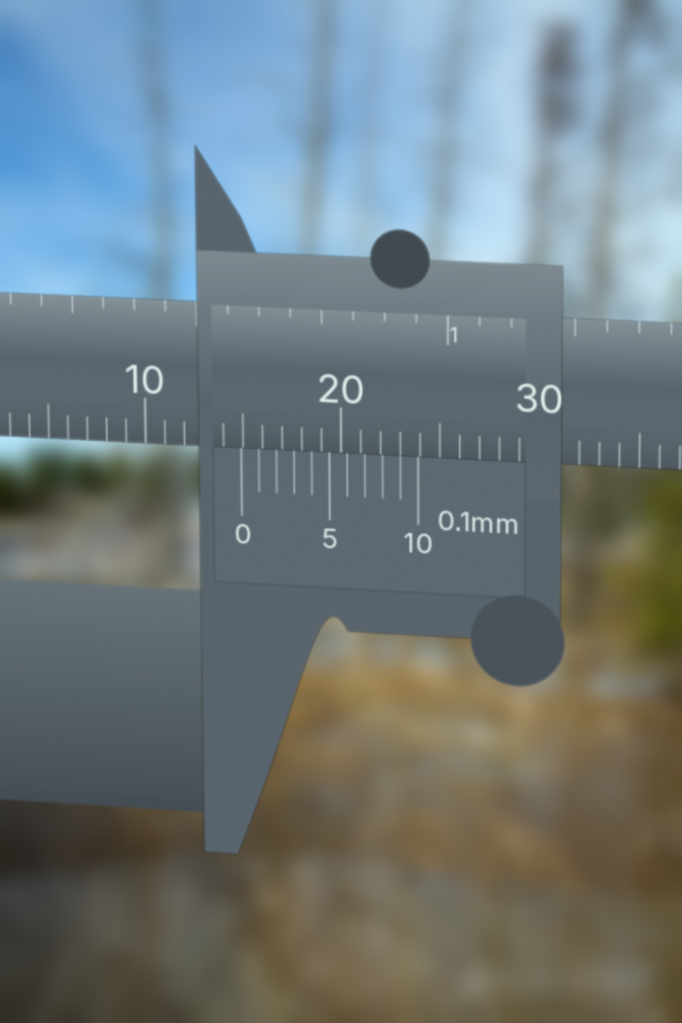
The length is **14.9** mm
